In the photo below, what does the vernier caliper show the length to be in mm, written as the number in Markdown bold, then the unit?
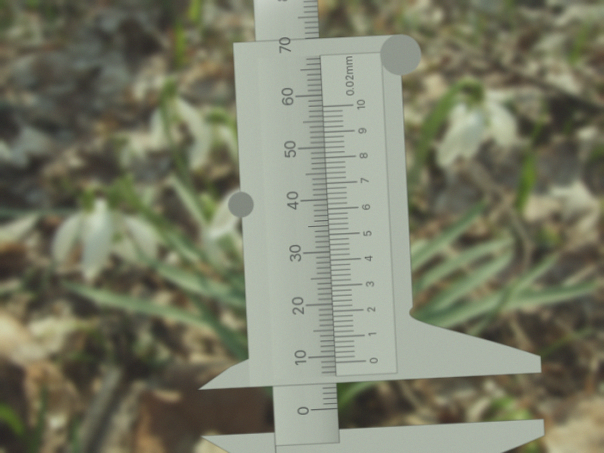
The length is **8.8** mm
